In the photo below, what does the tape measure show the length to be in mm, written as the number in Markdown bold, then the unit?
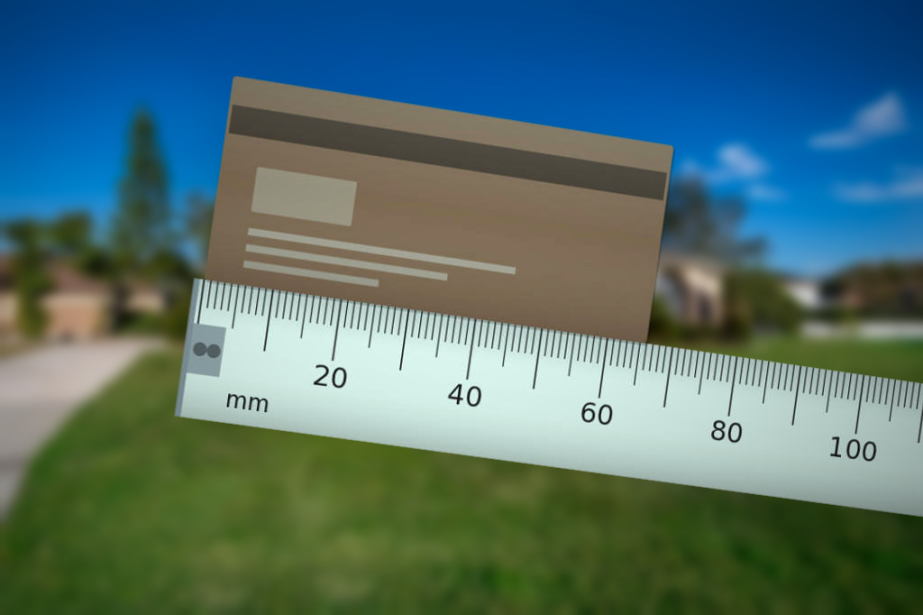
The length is **66** mm
